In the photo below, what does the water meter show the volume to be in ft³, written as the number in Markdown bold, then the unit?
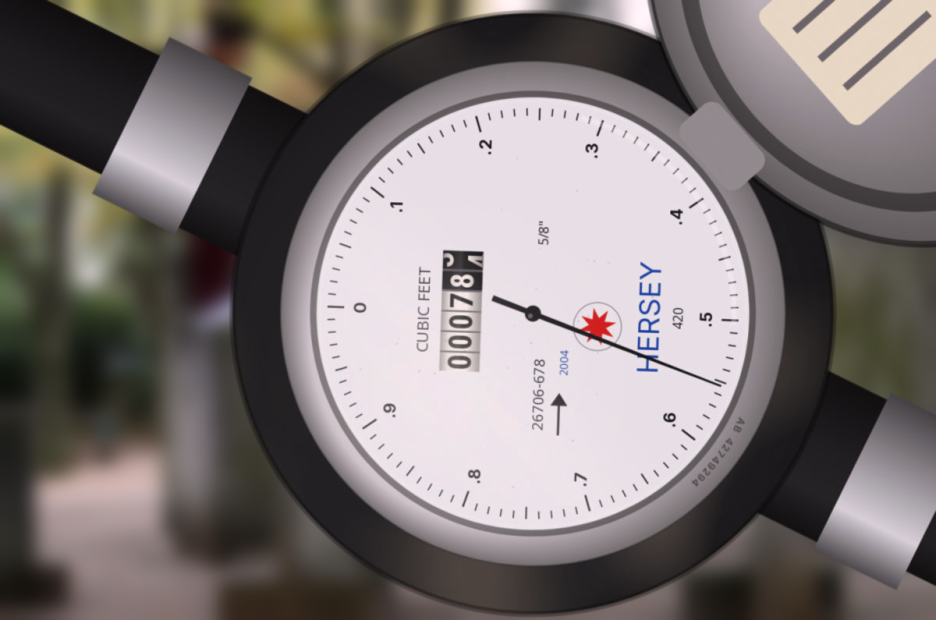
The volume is **783.55** ft³
